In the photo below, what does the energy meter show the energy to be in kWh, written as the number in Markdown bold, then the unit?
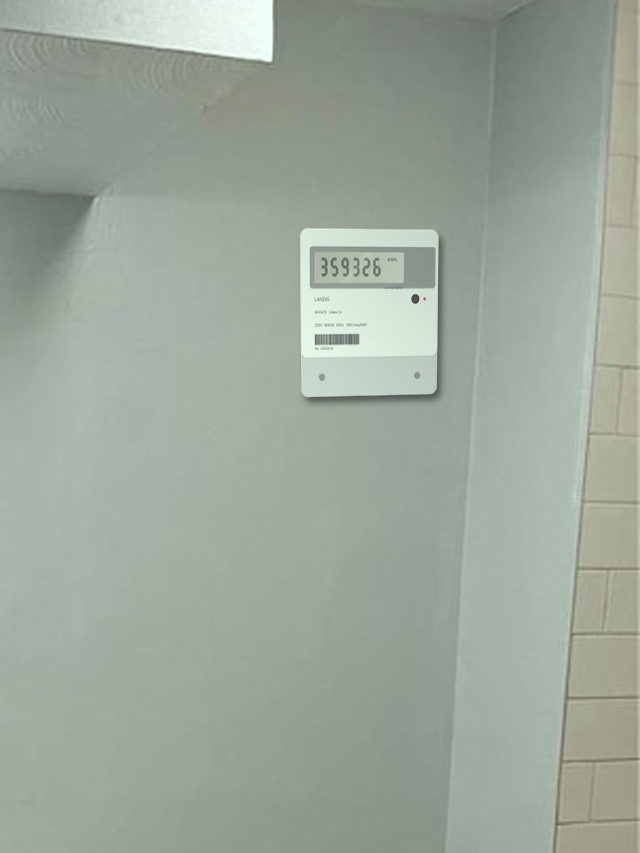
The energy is **359326** kWh
